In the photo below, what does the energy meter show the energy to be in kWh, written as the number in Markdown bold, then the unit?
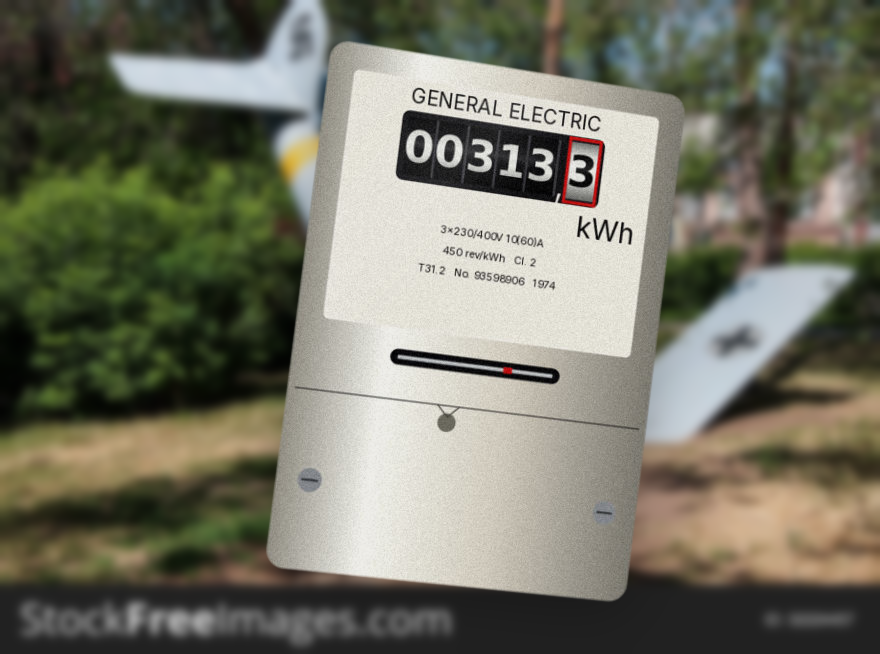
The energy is **313.3** kWh
